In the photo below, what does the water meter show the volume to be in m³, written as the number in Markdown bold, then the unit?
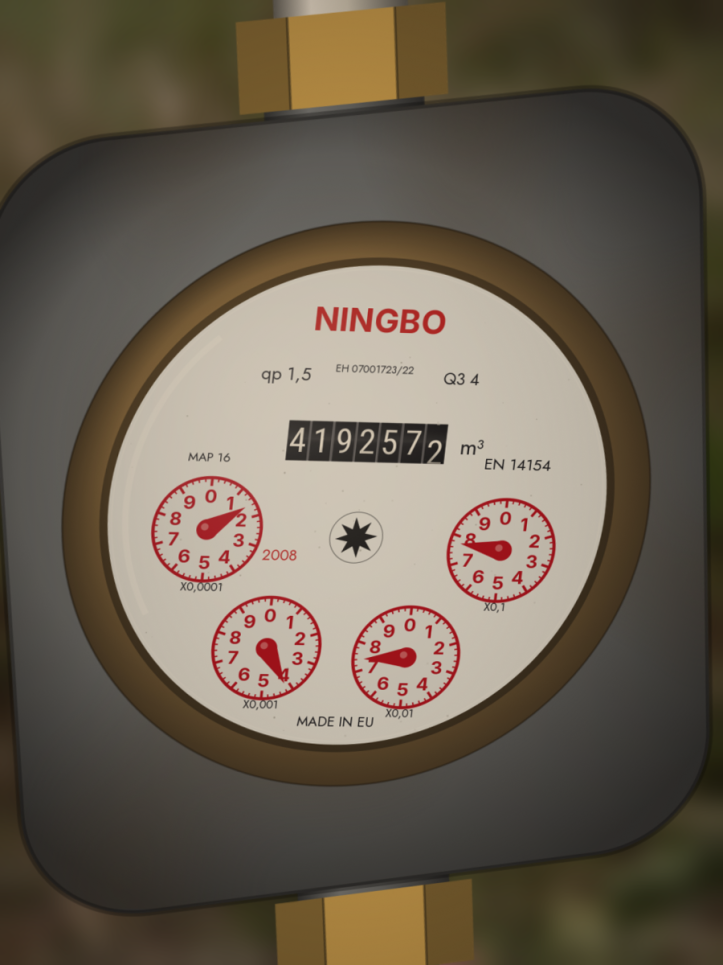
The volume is **4192571.7741** m³
